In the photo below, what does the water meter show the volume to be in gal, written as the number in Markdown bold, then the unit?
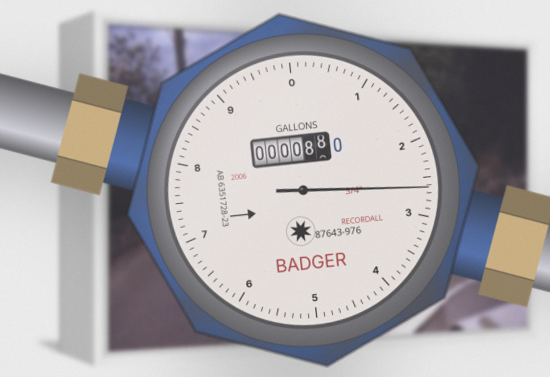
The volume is **882.6** gal
